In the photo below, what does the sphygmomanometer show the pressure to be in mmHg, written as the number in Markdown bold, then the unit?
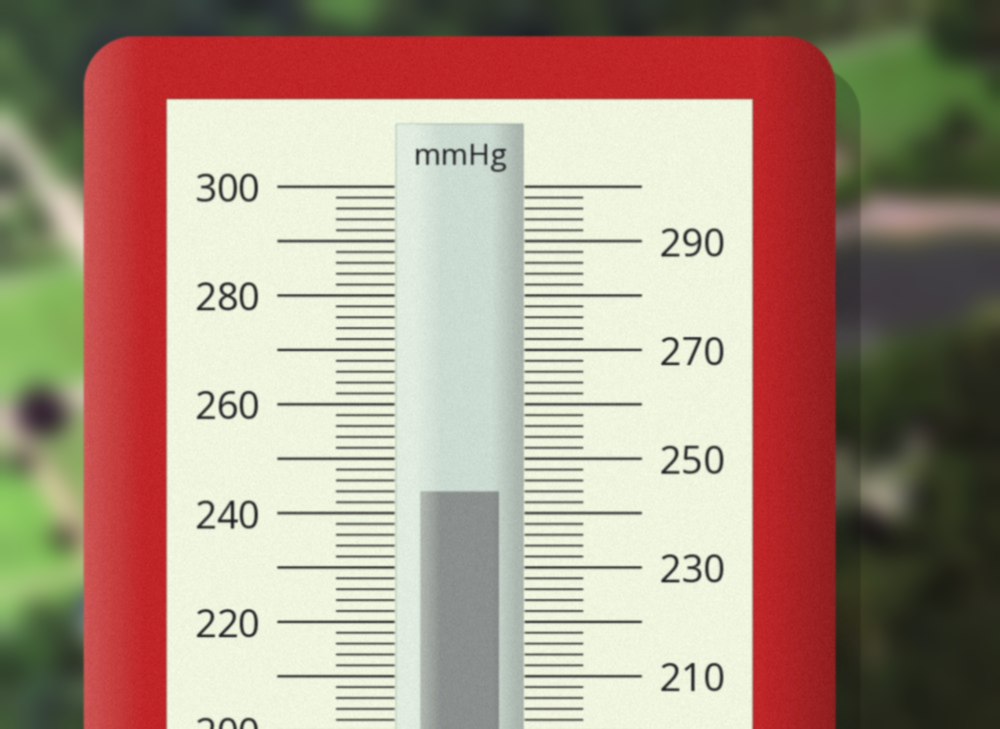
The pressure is **244** mmHg
